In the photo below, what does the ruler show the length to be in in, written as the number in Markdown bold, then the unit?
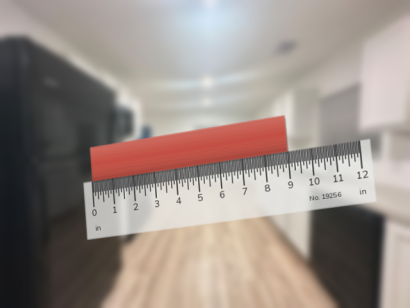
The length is **9** in
